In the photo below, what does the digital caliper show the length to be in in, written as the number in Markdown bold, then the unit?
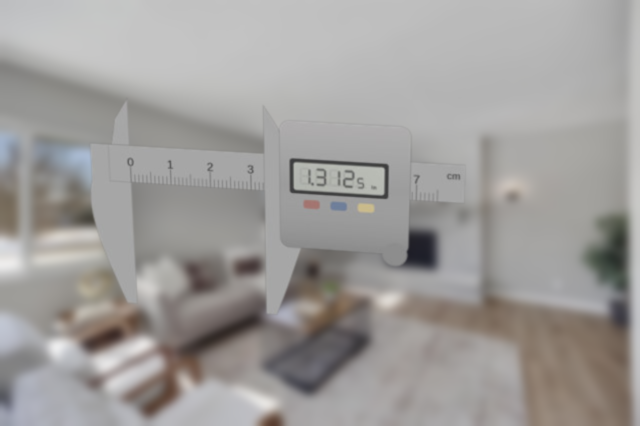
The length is **1.3125** in
